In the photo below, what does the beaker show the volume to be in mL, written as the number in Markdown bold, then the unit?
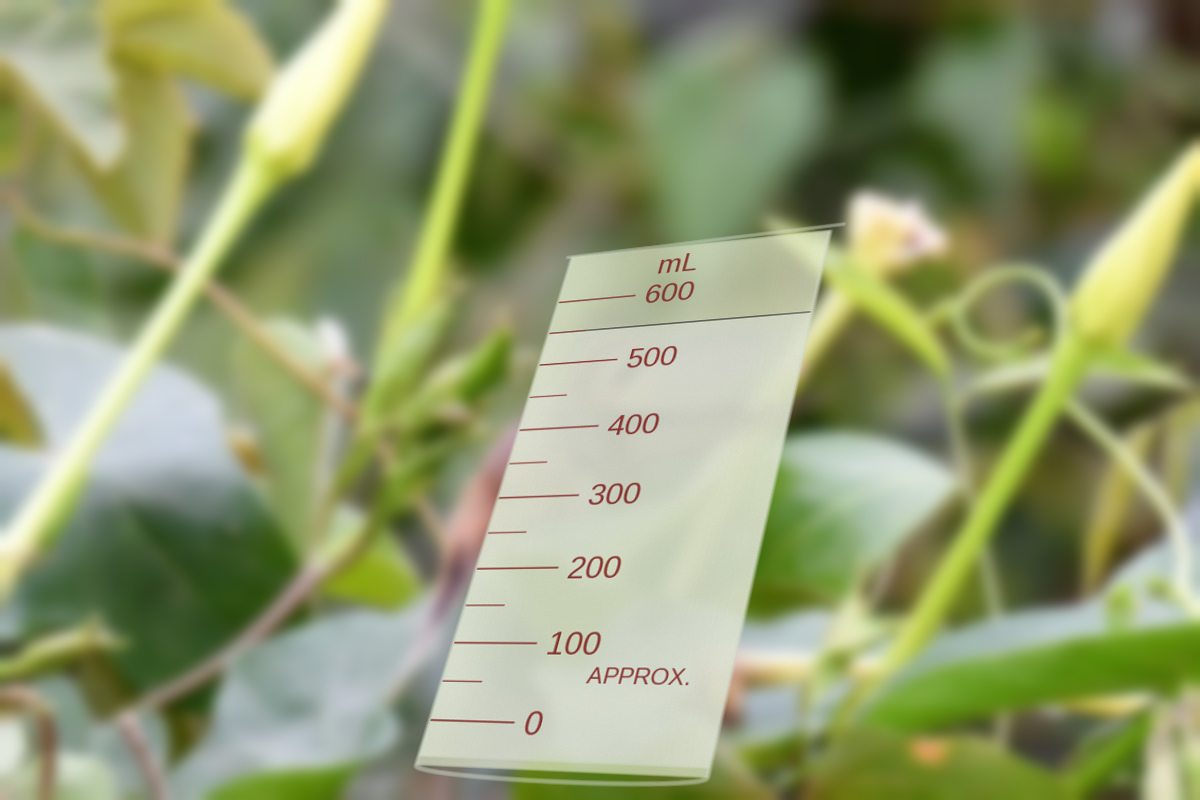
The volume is **550** mL
